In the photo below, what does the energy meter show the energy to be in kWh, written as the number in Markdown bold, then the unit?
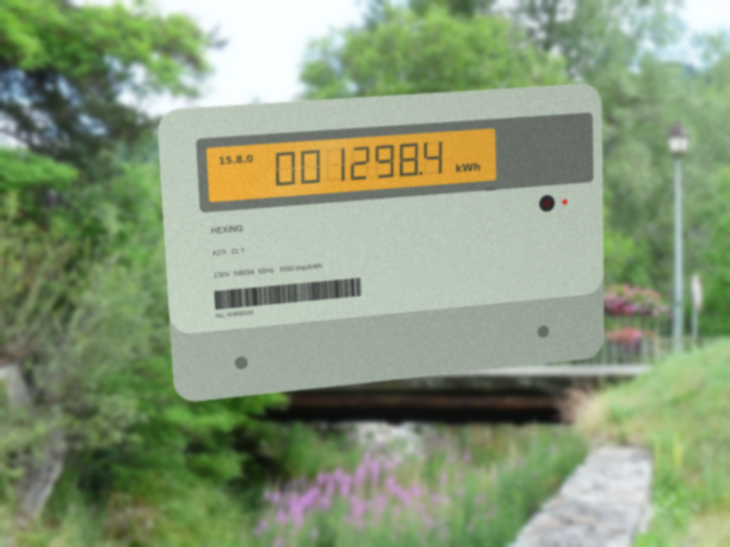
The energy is **1298.4** kWh
